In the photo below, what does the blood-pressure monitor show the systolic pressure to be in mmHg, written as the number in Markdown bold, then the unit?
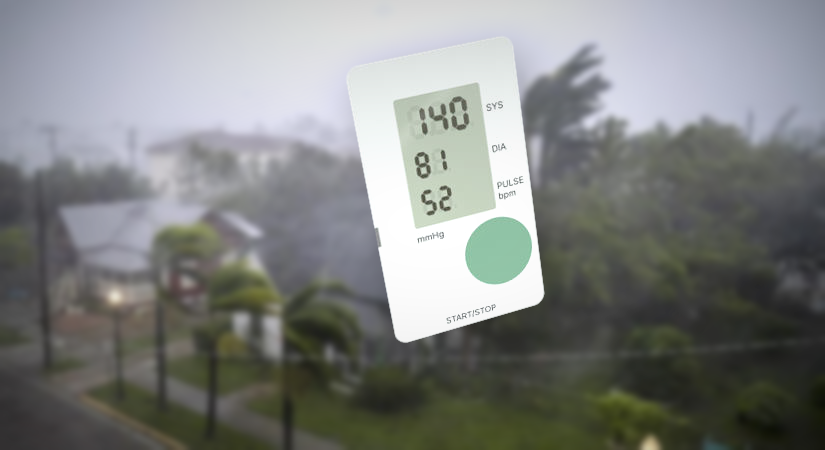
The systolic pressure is **140** mmHg
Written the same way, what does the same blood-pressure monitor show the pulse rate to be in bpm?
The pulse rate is **52** bpm
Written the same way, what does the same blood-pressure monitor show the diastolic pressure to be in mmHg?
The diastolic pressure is **81** mmHg
